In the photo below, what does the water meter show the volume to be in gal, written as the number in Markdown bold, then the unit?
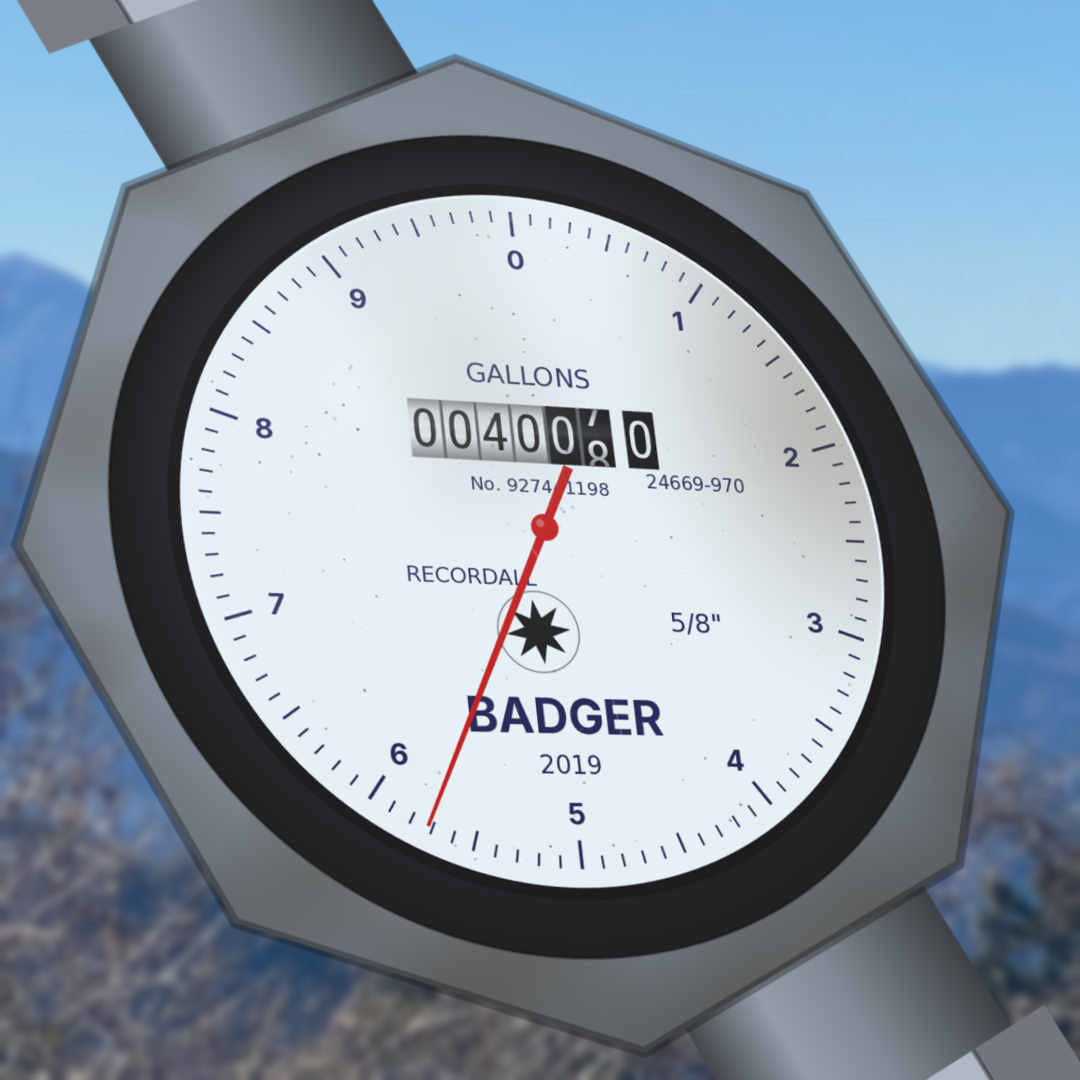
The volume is **40075.7** gal
